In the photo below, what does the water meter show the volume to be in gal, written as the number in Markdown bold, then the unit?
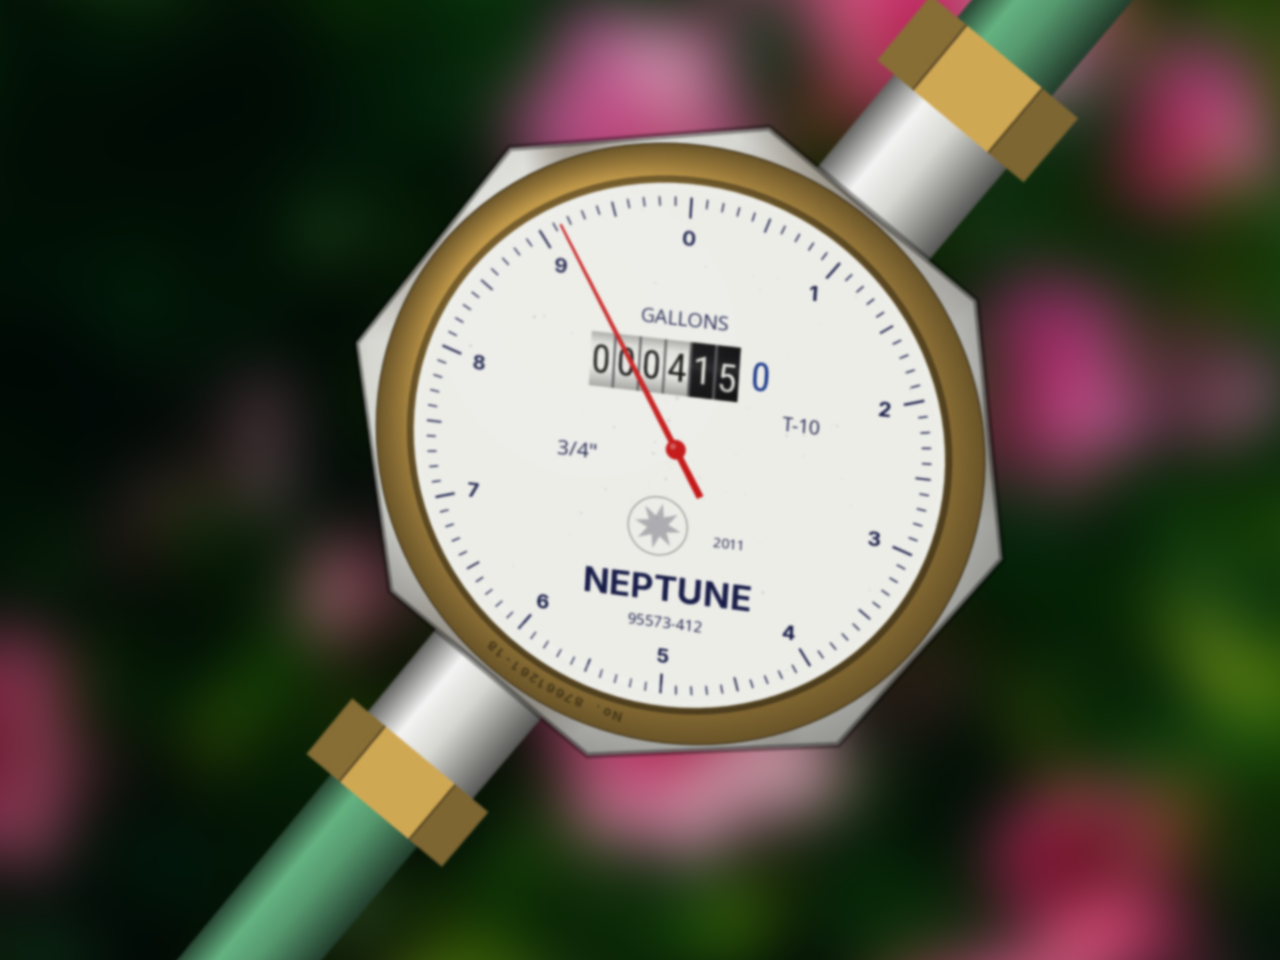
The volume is **4149.1** gal
